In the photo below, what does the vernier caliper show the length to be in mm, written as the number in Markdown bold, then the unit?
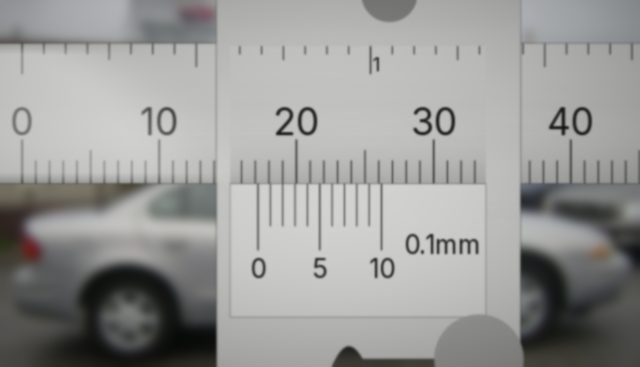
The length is **17.2** mm
